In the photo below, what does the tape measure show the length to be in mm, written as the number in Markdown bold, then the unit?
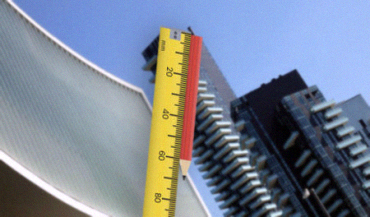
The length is **70** mm
